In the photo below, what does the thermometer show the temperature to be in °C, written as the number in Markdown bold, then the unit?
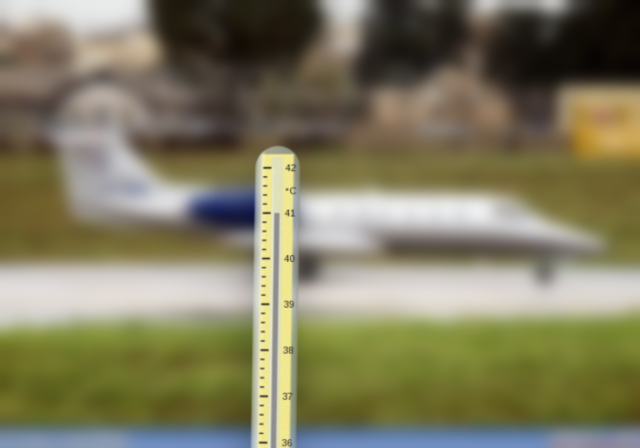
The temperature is **41** °C
